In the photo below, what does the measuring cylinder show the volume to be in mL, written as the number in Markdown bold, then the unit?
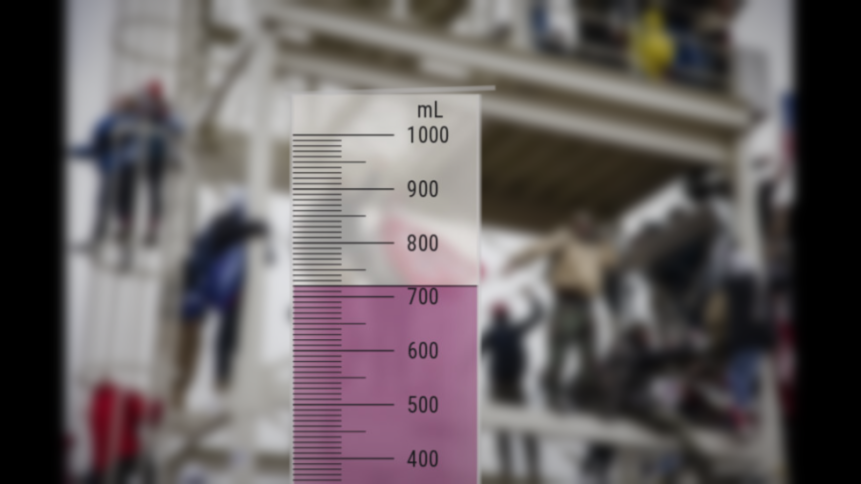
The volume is **720** mL
